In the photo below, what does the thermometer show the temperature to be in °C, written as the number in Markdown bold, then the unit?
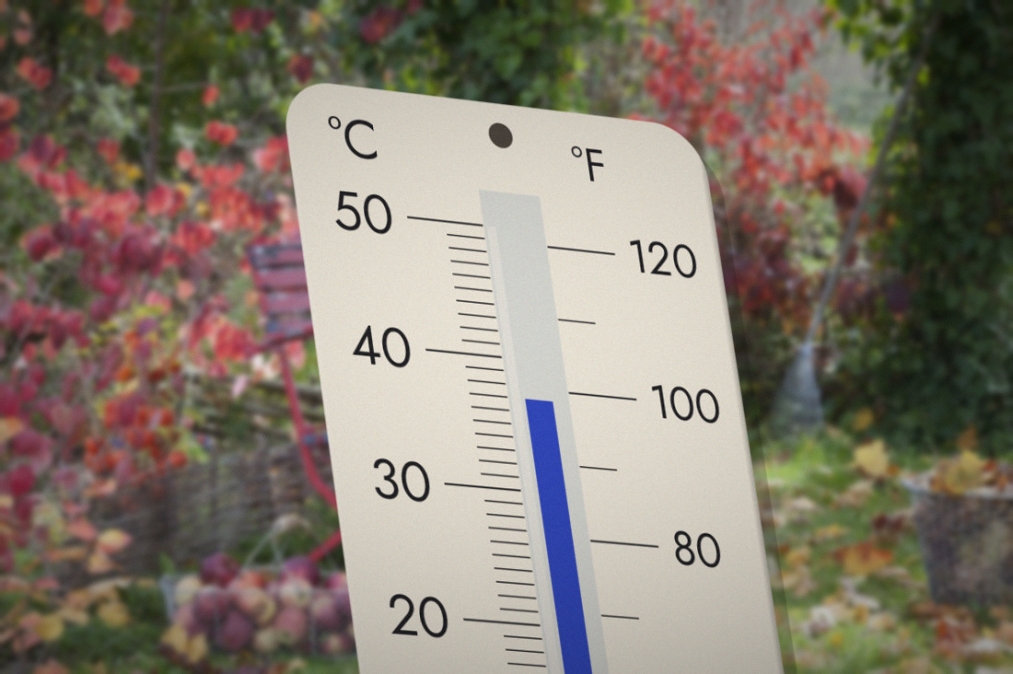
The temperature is **37** °C
